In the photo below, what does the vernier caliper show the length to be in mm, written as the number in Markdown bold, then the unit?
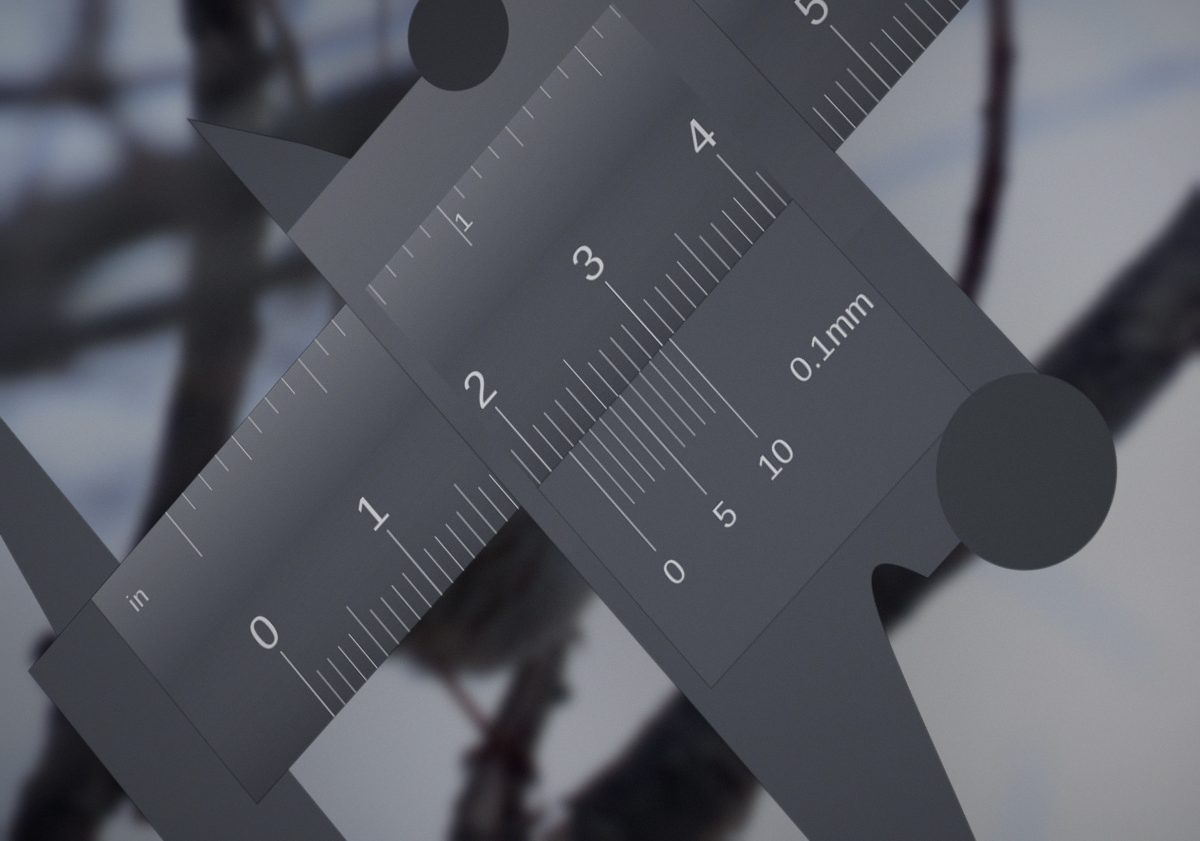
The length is **21.6** mm
